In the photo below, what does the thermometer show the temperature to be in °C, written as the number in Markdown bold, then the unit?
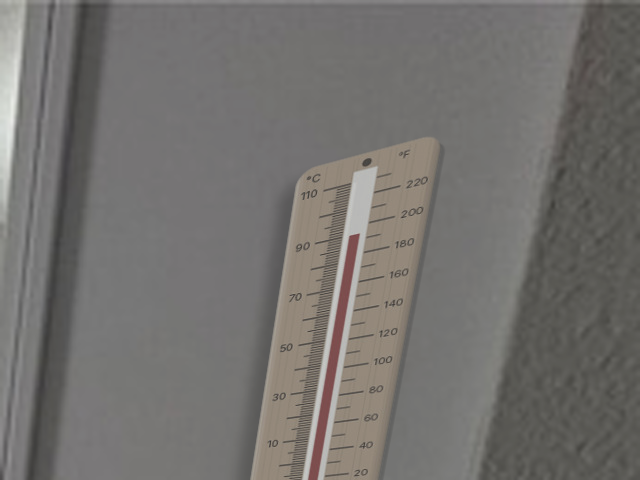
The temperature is **90** °C
